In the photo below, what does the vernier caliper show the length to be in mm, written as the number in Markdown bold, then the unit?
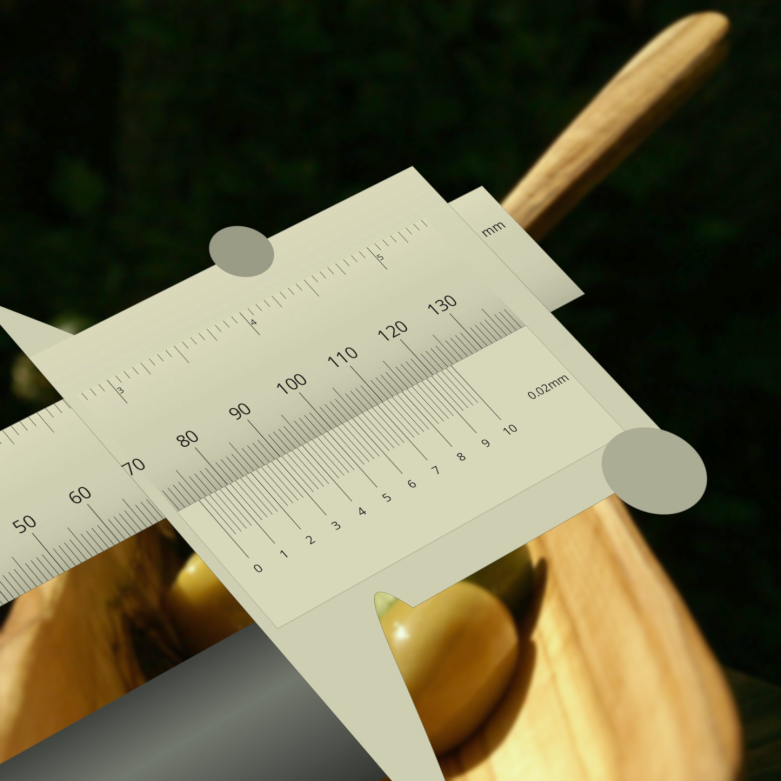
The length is **74.6** mm
